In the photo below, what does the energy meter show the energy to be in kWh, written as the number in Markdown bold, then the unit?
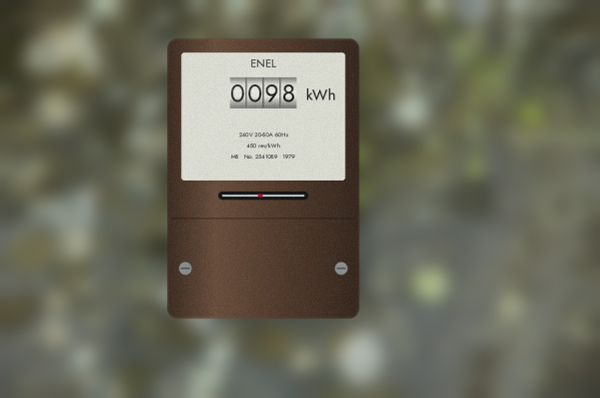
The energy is **98** kWh
